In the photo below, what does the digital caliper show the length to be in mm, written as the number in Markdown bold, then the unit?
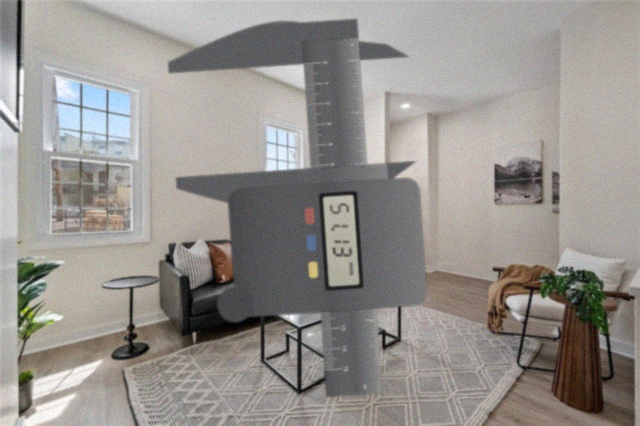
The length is **51.13** mm
